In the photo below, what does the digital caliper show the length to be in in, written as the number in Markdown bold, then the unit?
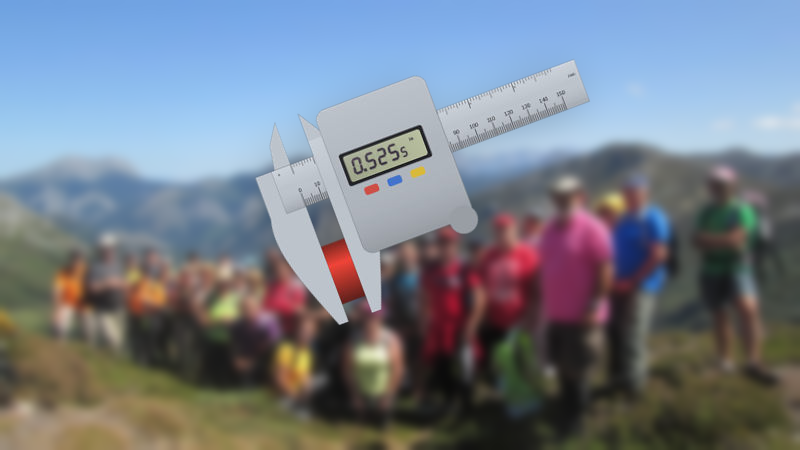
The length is **0.5255** in
